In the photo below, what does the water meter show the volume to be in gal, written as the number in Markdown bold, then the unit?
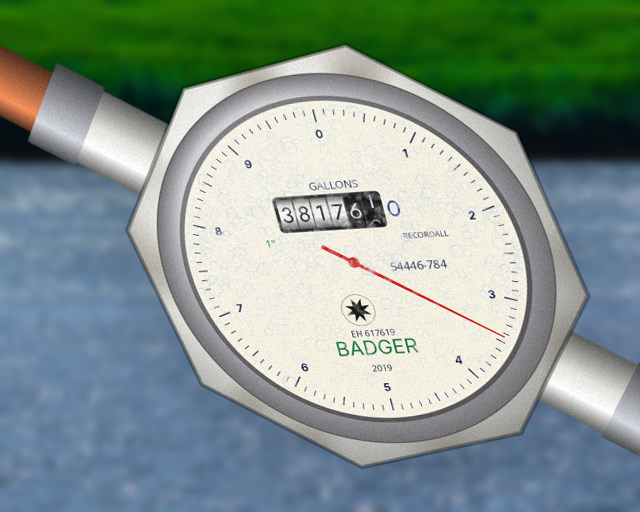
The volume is **3817613.4** gal
